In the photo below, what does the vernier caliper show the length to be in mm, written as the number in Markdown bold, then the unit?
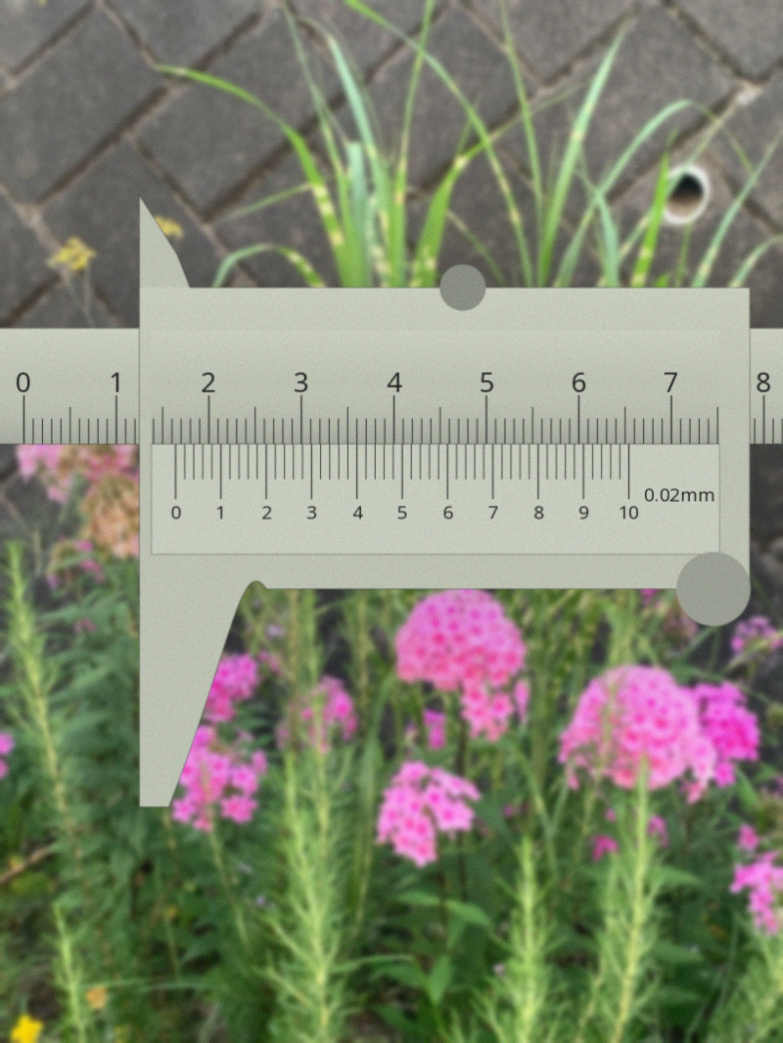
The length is **16.4** mm
